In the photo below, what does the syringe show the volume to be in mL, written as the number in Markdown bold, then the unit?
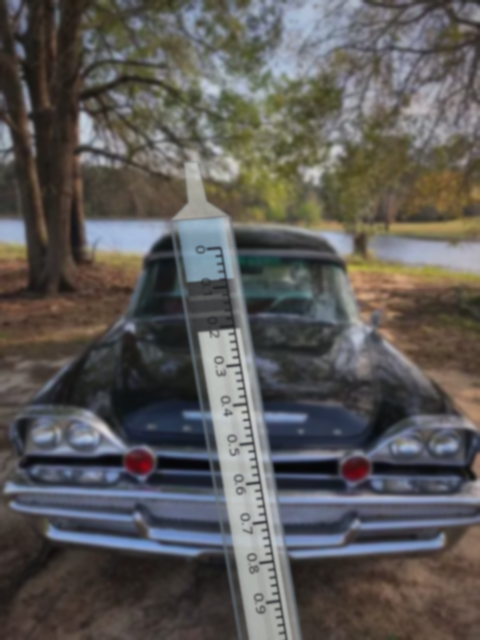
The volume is **0.08** mL
